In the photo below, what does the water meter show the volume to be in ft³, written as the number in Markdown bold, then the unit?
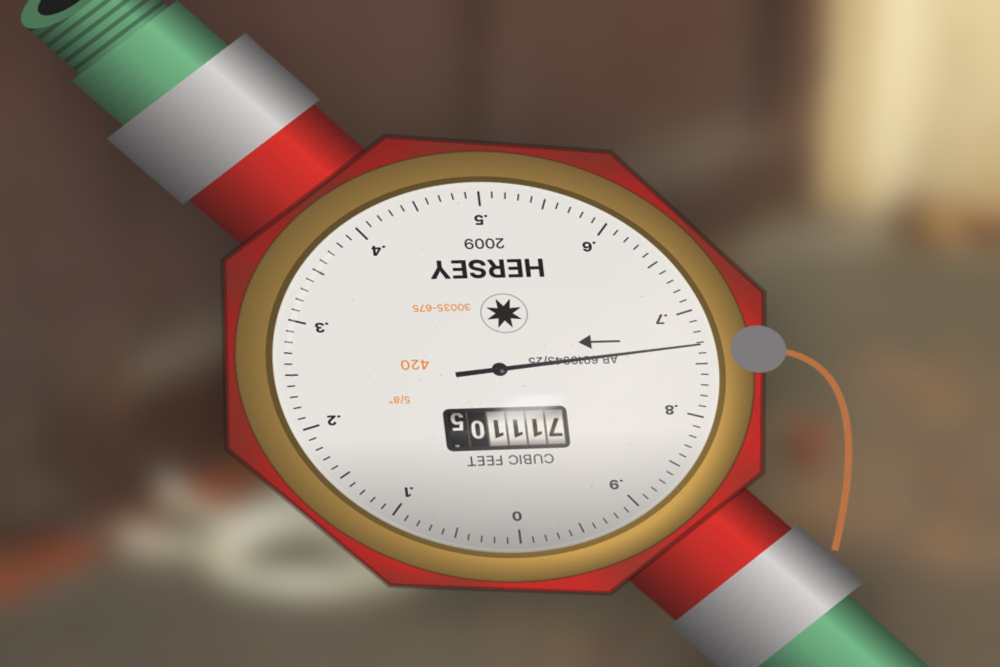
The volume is **711104.73** ft³
